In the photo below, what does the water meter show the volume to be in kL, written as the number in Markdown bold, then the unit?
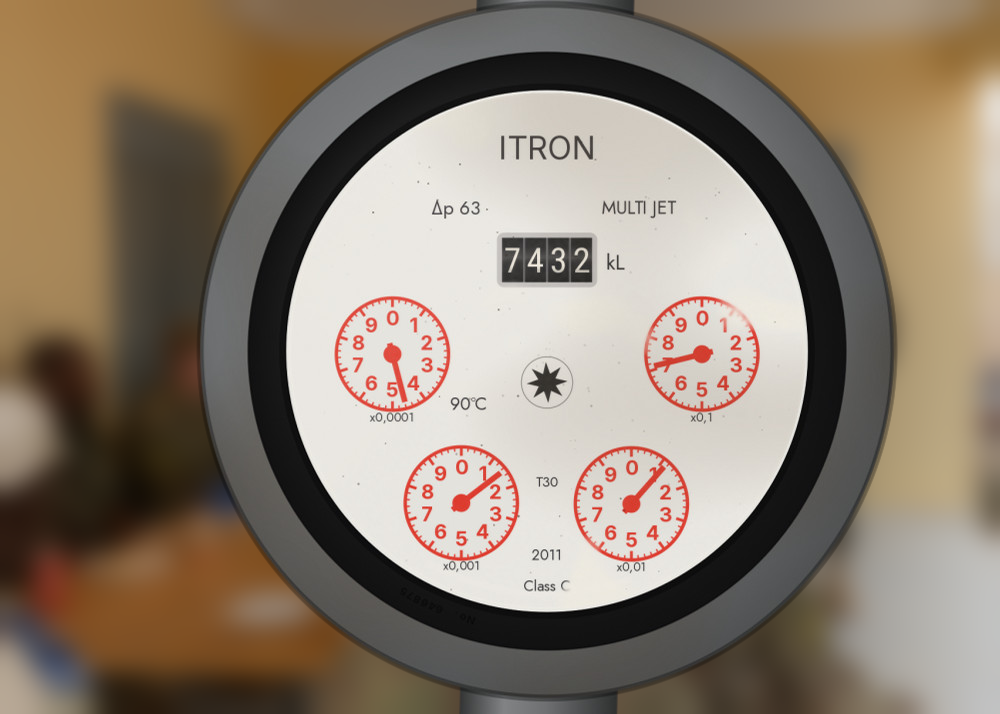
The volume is **7432.7114** kL
